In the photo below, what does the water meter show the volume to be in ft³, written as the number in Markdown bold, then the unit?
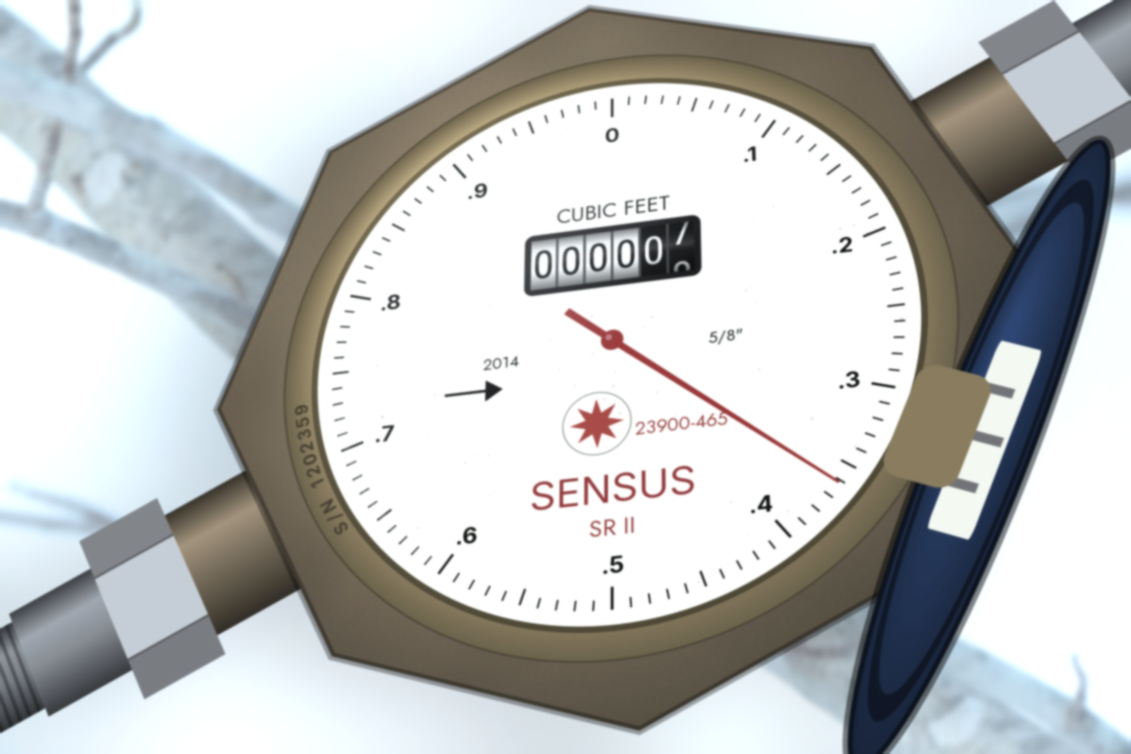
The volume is **7.36** ft³
